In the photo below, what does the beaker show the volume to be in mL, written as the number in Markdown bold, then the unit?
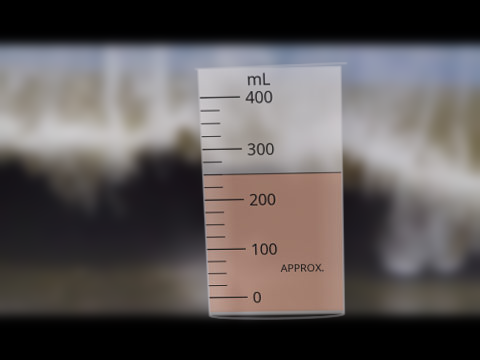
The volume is **250** mL
